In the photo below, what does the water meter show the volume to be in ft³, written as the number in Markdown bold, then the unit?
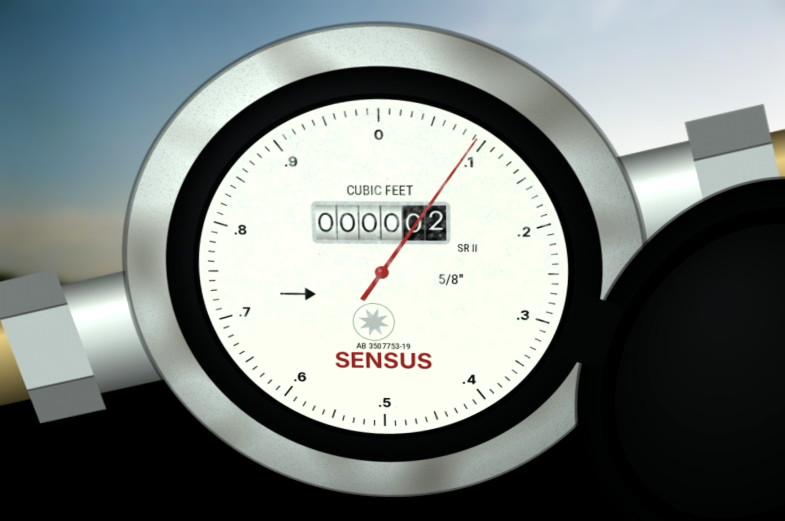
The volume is **2.09** ft³
